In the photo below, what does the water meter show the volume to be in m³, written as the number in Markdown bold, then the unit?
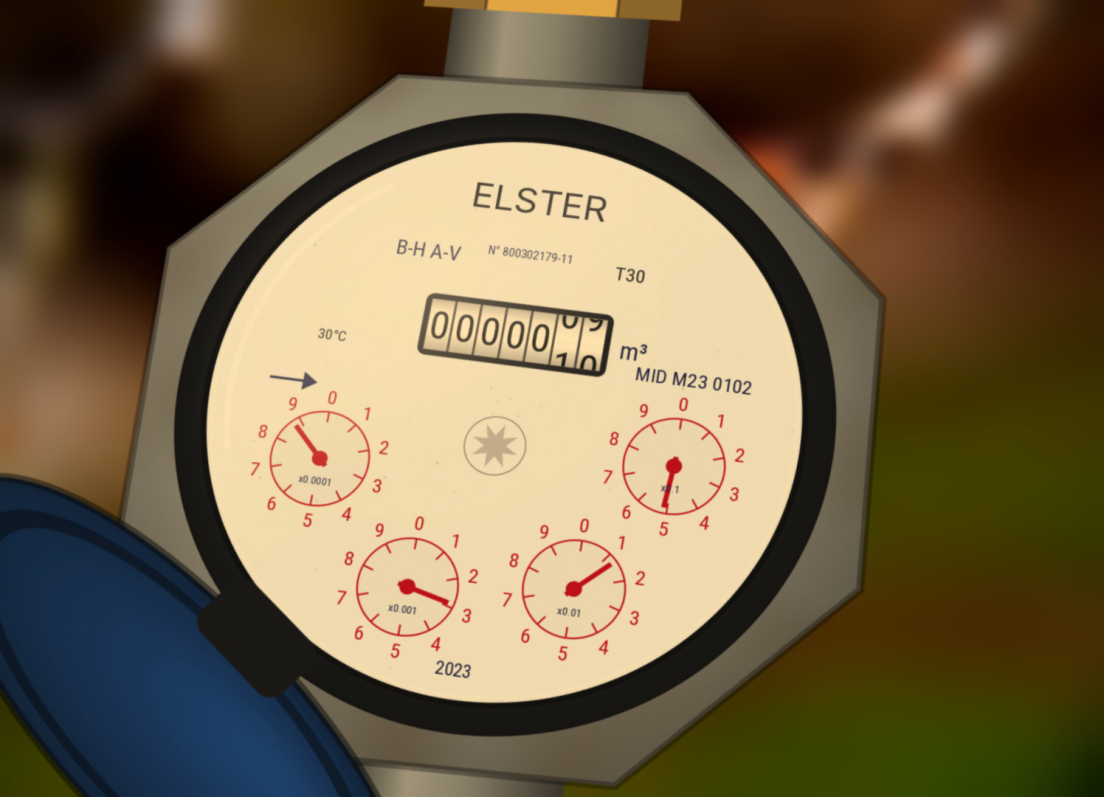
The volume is **9.5128** m³
